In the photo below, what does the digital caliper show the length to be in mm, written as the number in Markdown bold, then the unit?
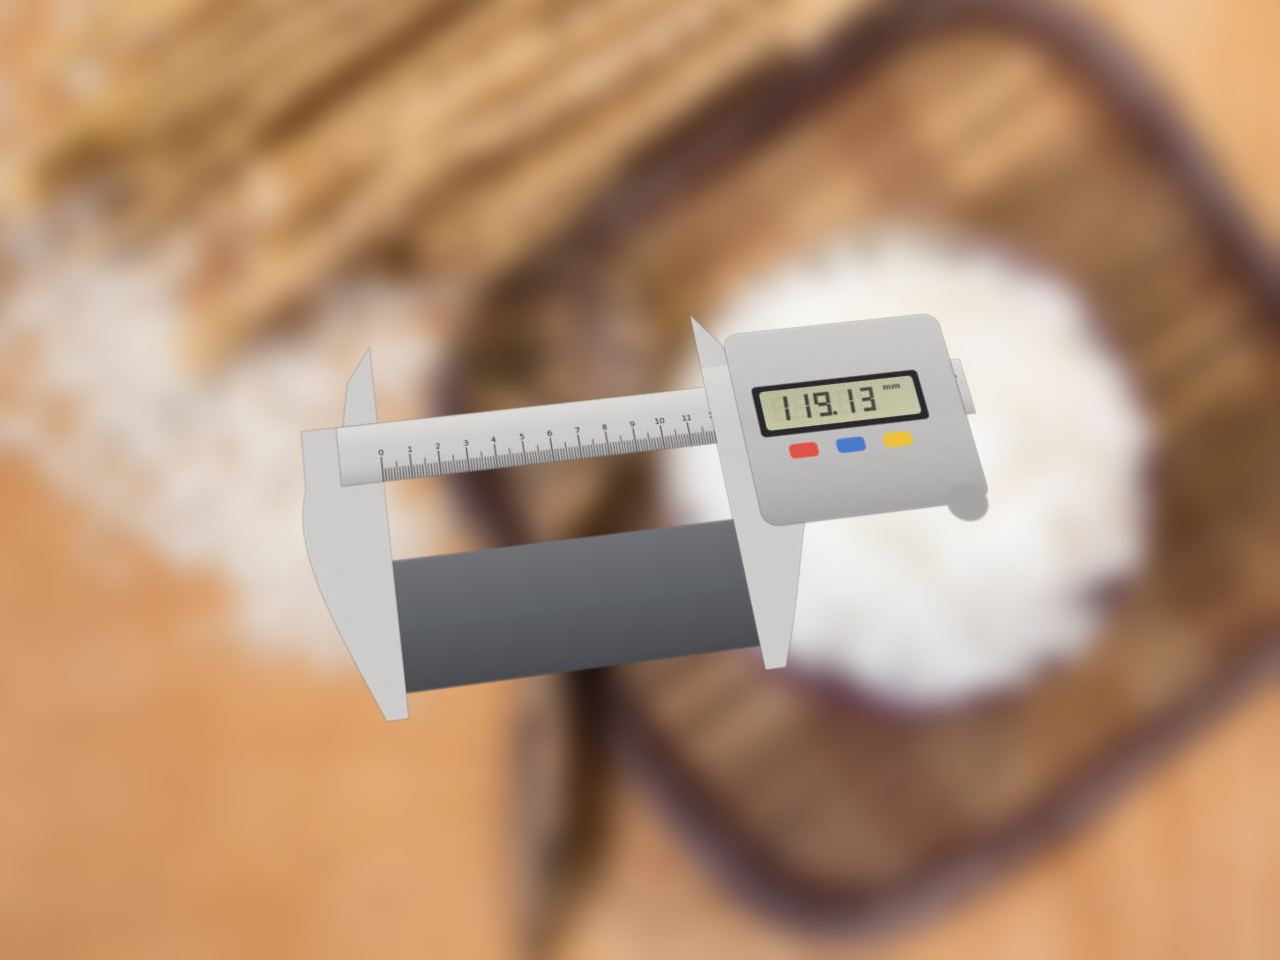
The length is **119.13** mm
